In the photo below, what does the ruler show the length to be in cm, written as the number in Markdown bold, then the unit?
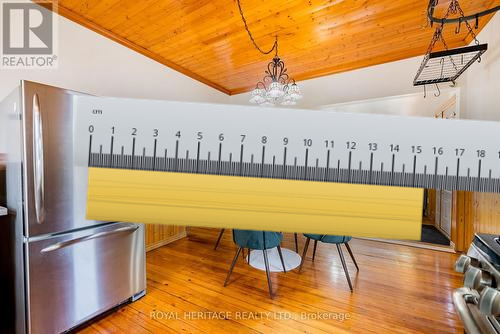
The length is **15.5** cm
